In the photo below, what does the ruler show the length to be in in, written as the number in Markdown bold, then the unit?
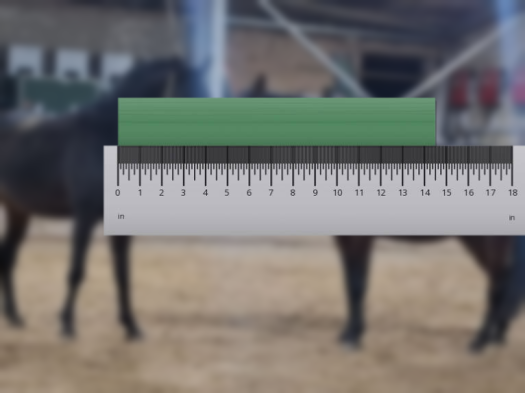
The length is **14.5** in
